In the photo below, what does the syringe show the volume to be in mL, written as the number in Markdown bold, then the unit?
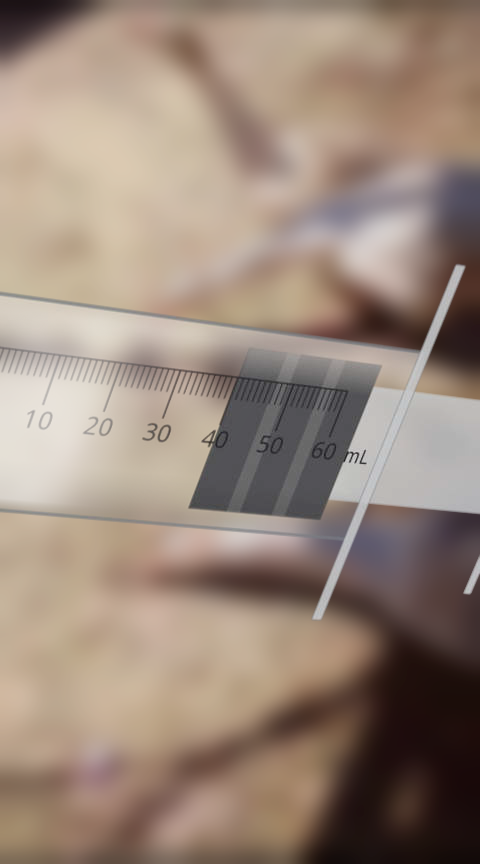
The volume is **40** mL
